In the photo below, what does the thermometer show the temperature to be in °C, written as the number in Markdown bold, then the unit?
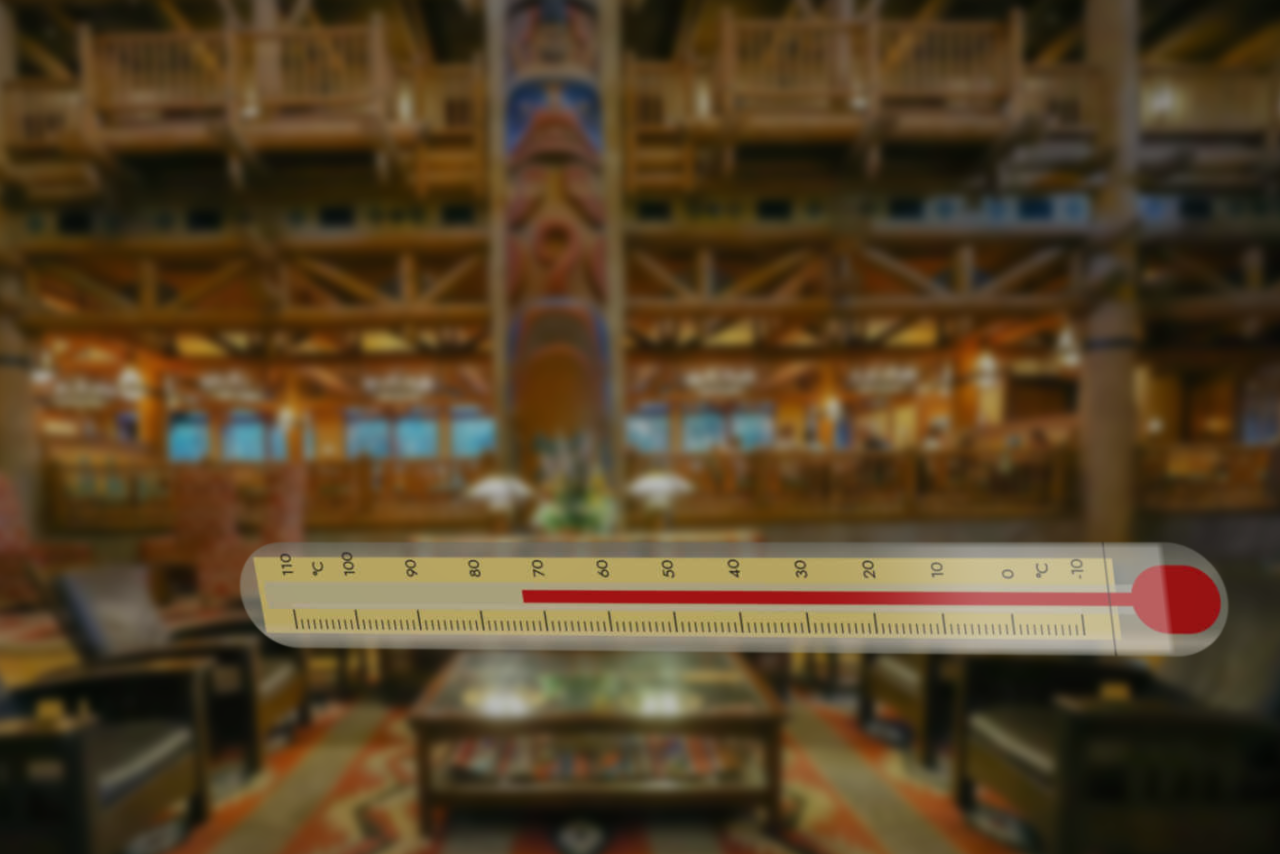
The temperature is **73** °C
